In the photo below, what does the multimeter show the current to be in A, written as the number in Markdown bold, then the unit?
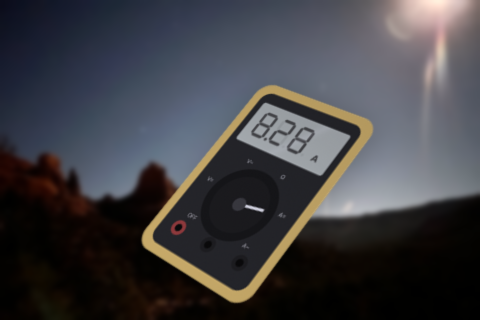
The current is **8.28** A
